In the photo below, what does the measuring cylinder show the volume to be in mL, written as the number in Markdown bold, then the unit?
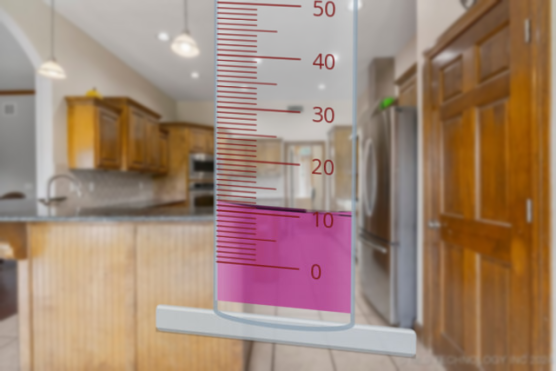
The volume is **11** mL
